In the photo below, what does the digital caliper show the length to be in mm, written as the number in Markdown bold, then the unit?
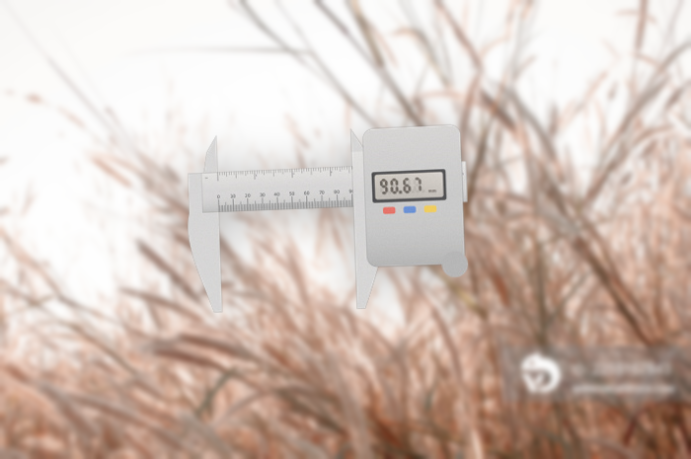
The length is **90.67** mm
